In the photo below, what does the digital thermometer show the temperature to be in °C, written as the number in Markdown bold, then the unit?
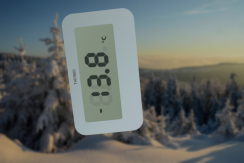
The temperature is **-13.8** °C
